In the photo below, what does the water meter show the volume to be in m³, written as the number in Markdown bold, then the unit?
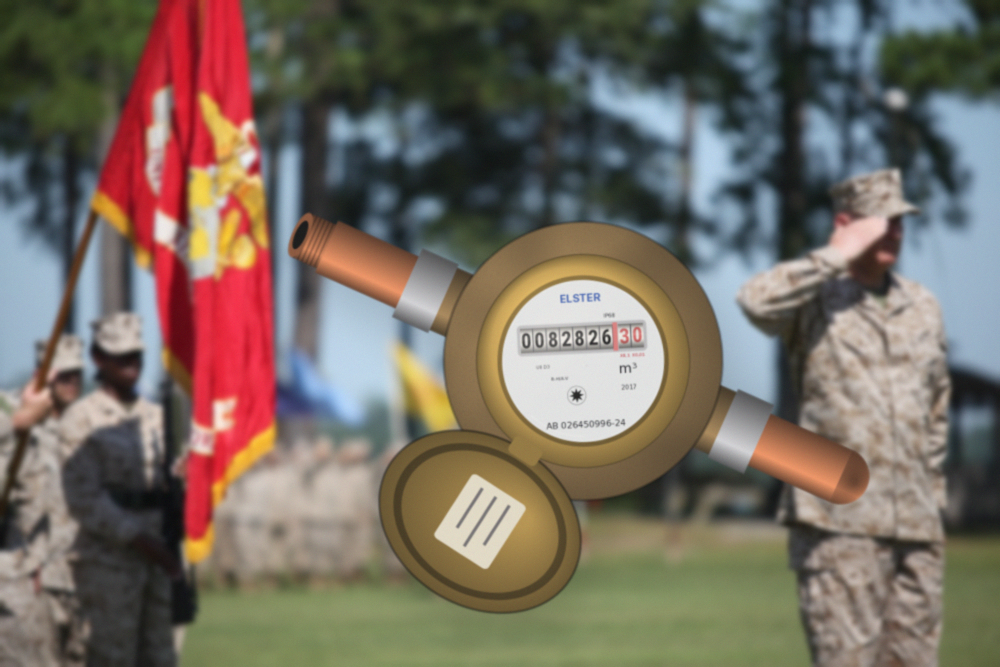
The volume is **82826.30** m³
